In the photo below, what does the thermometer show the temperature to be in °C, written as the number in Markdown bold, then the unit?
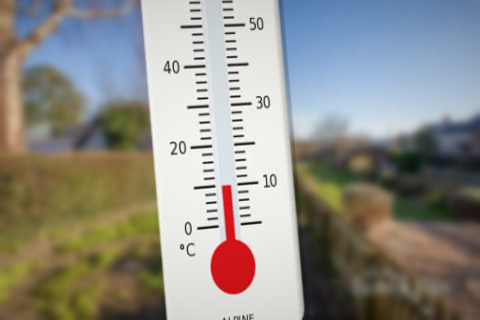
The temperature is **10** °C
